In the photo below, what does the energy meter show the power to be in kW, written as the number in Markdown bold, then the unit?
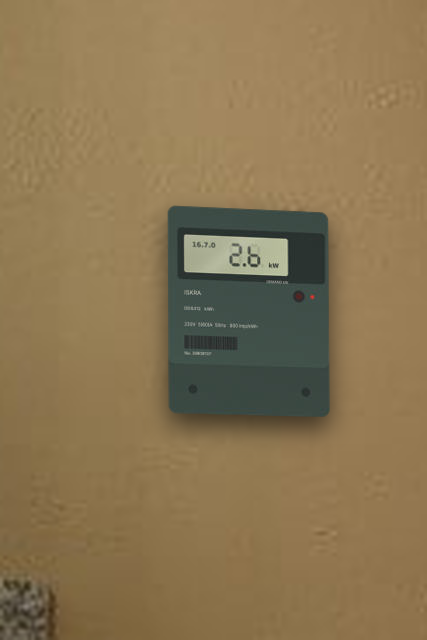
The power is **2.6** kW
